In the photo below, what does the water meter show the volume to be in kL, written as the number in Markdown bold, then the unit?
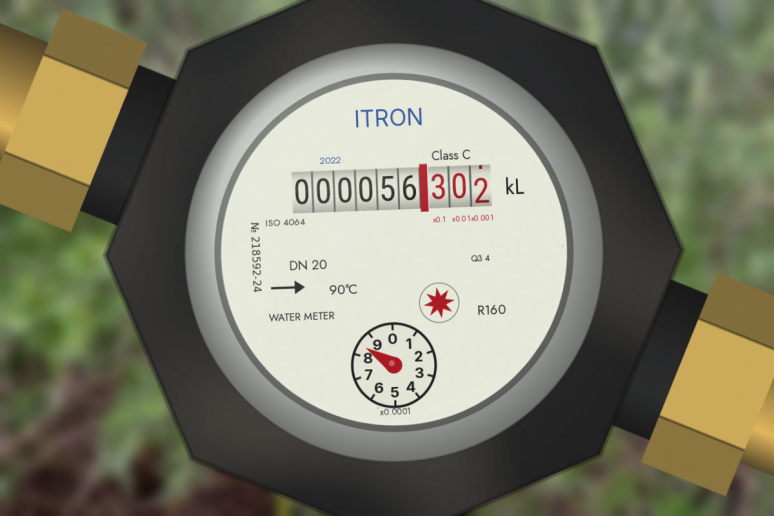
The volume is **56.3018** kL
